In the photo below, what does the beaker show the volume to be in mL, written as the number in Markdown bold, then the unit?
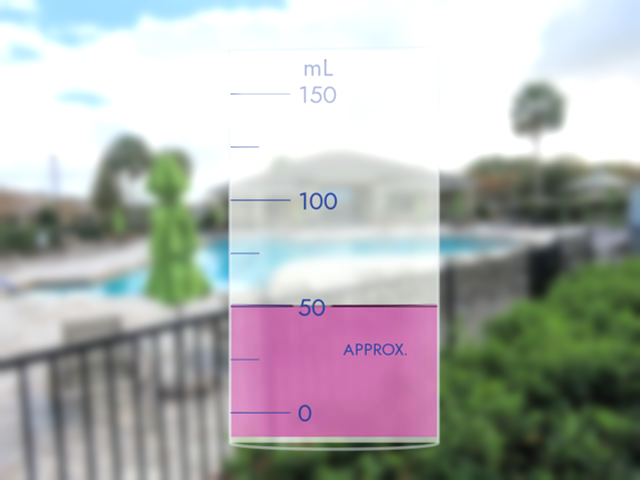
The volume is **50** mL
